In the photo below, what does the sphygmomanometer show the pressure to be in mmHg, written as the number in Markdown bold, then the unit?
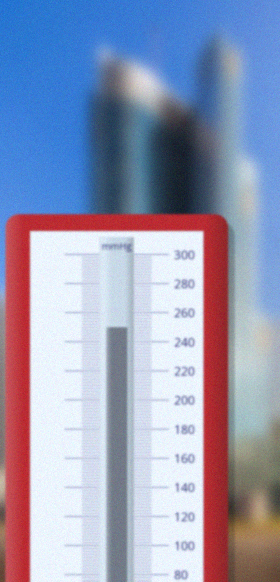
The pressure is **250** mmHg
